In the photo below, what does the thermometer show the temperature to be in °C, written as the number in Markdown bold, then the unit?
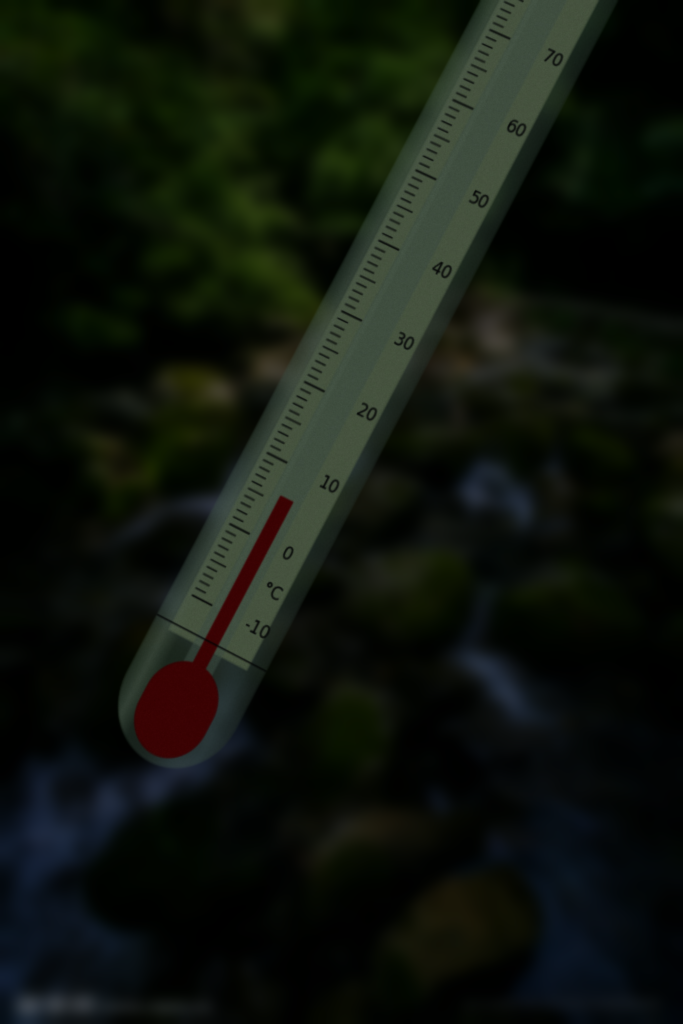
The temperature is **6** °C
